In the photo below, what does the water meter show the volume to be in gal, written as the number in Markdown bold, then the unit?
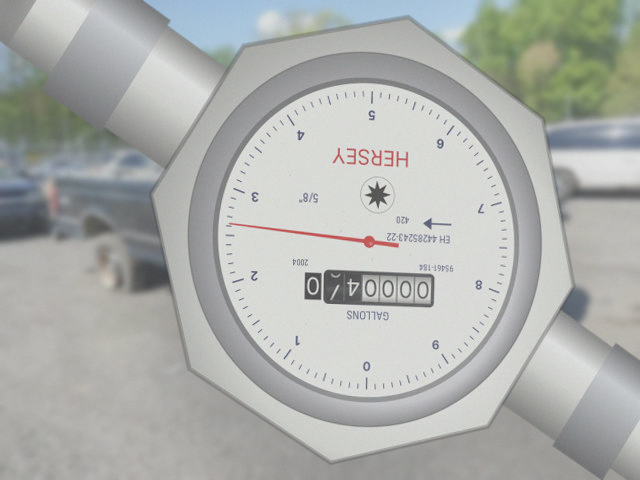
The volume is **472.6** gal
